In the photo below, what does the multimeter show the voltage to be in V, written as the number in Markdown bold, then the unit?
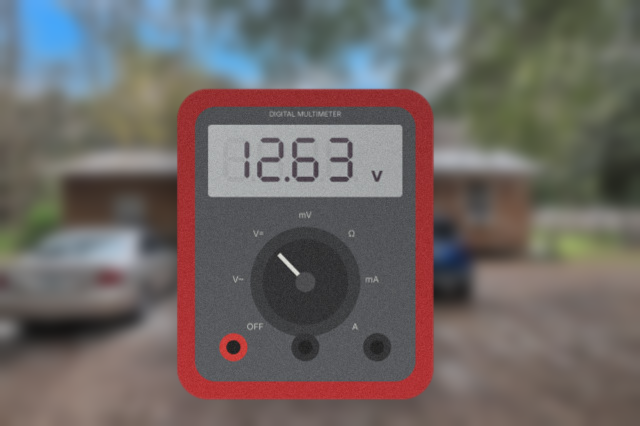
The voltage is **12.63** V
